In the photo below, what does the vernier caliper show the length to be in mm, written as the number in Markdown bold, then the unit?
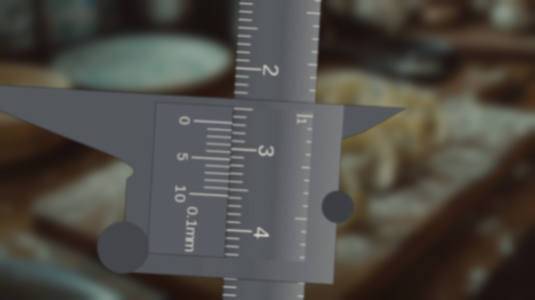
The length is **26.8** mm
